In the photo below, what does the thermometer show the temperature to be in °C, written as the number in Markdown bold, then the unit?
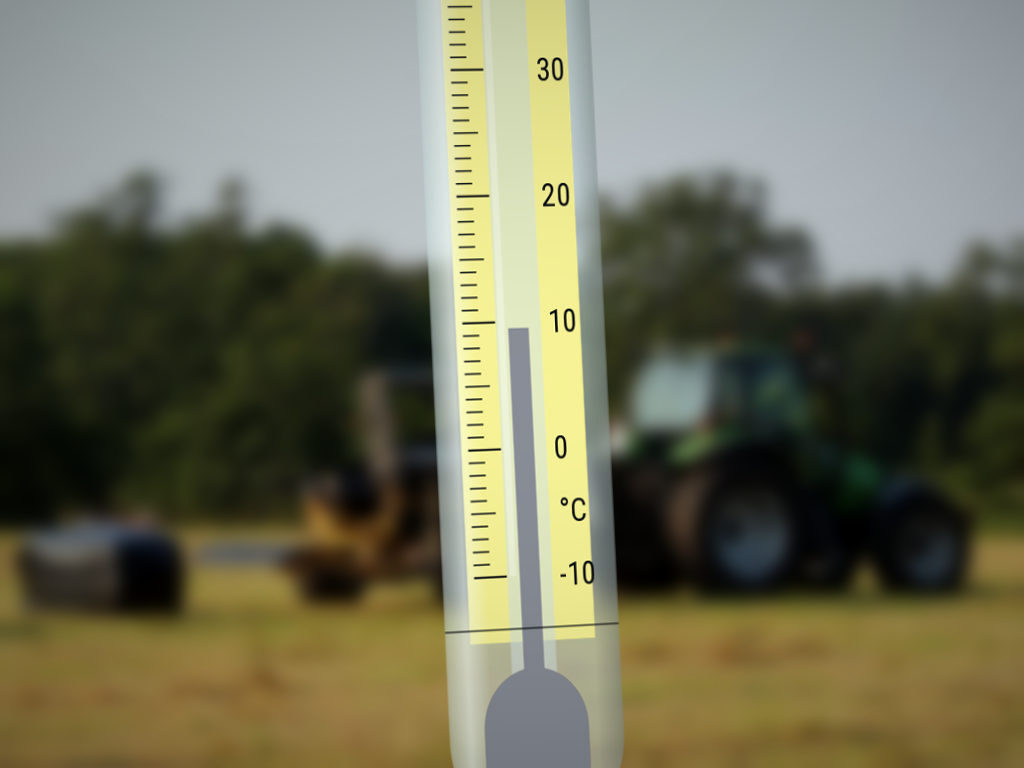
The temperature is **9.5** °C
